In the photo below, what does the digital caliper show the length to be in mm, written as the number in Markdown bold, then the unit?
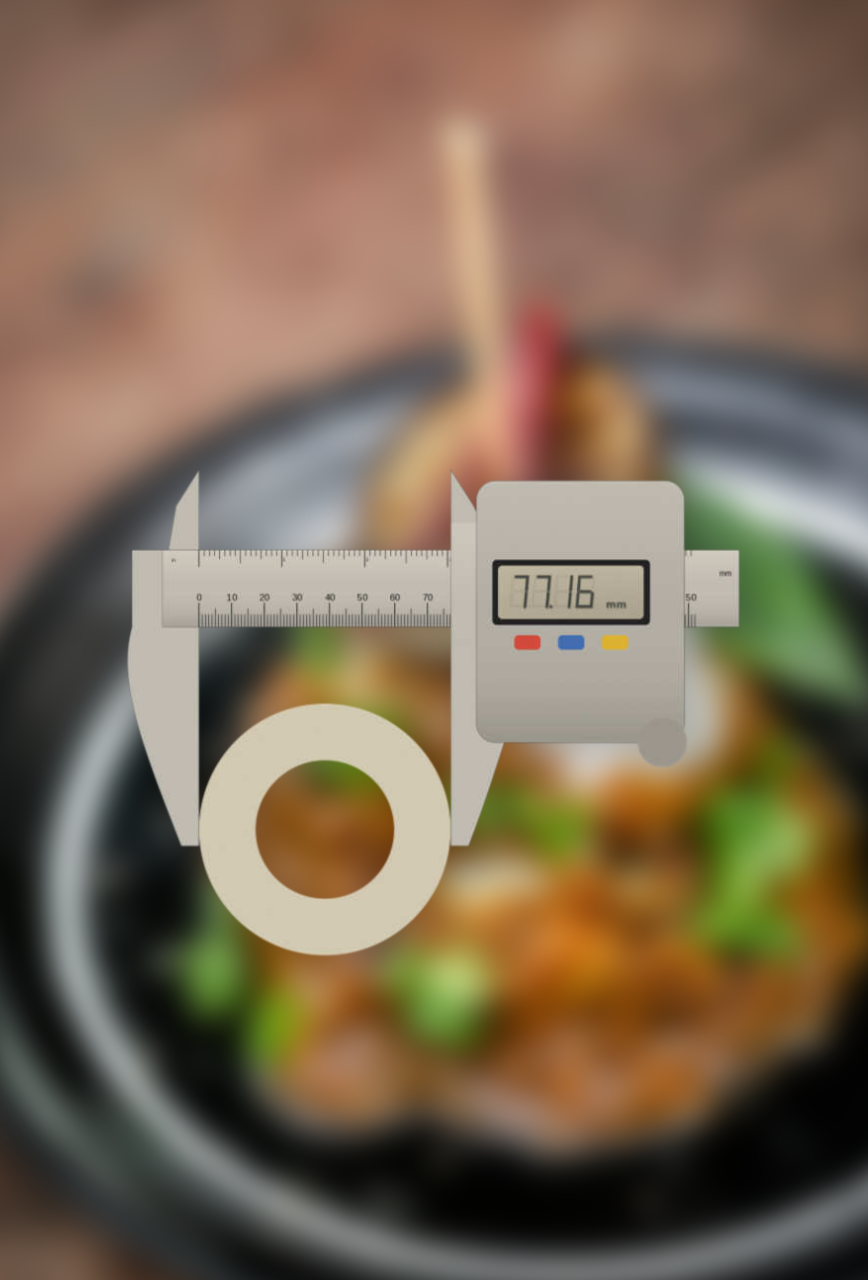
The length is **77.16** mm
